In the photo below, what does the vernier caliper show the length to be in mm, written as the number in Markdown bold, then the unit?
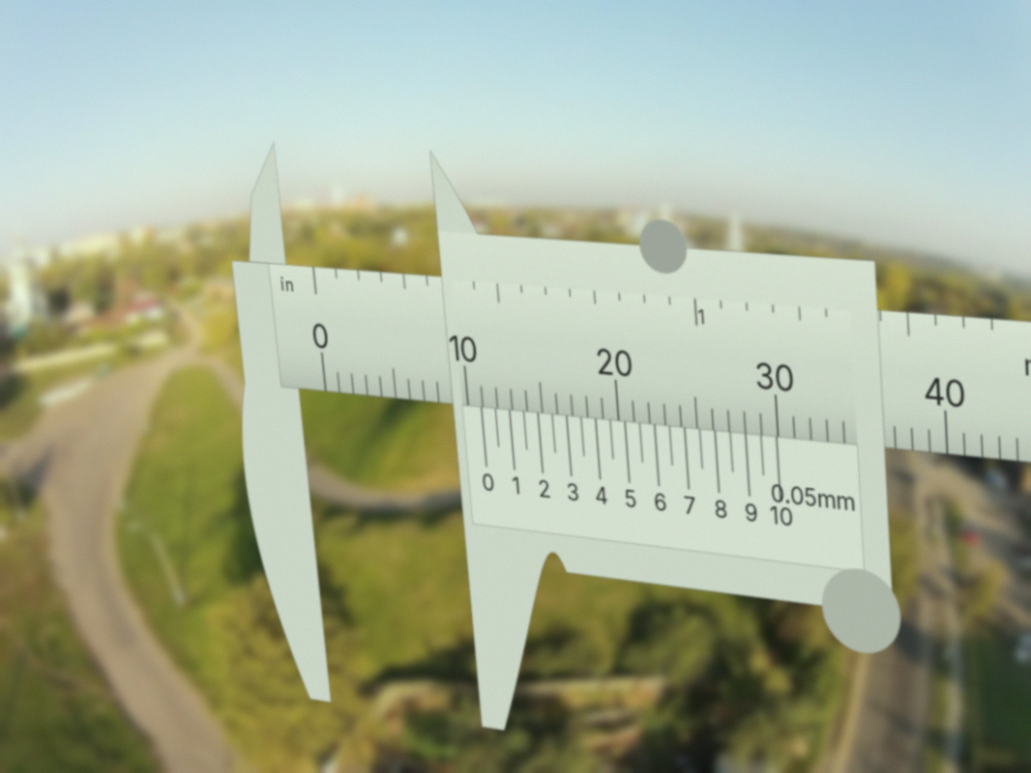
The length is **10.9** mm
